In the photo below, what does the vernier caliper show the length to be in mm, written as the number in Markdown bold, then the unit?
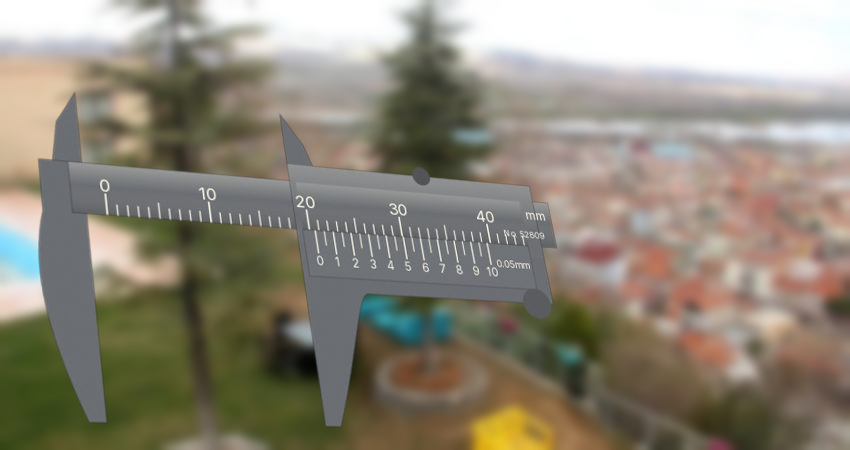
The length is **20.6** mm
